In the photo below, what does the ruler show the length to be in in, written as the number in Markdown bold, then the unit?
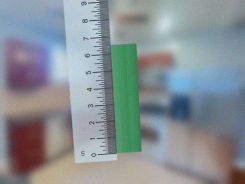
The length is **6.5** in
